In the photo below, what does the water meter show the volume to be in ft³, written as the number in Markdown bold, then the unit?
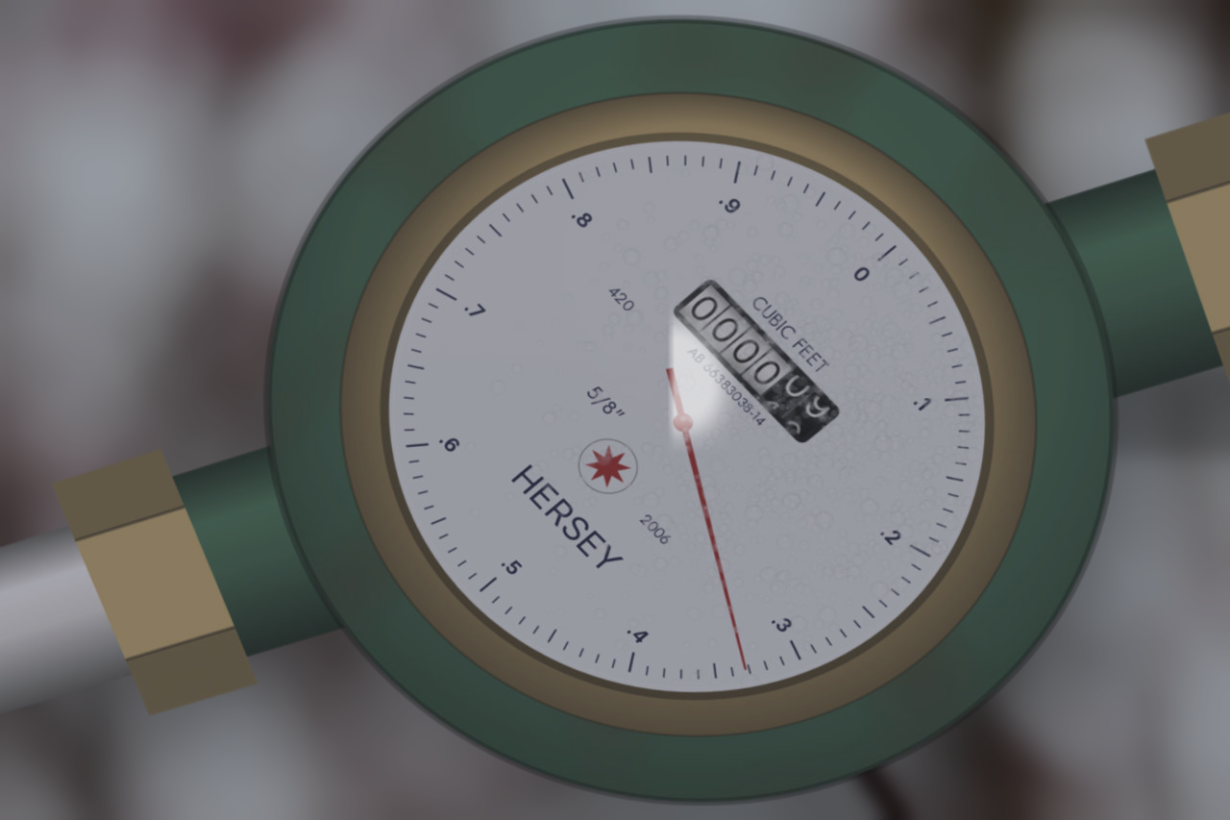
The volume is **9.33** ft³
